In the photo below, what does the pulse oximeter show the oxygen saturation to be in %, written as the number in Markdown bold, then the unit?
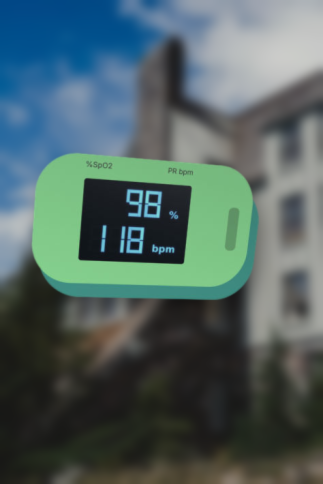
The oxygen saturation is **98** %
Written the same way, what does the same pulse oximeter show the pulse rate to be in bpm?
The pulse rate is **118** bpm
